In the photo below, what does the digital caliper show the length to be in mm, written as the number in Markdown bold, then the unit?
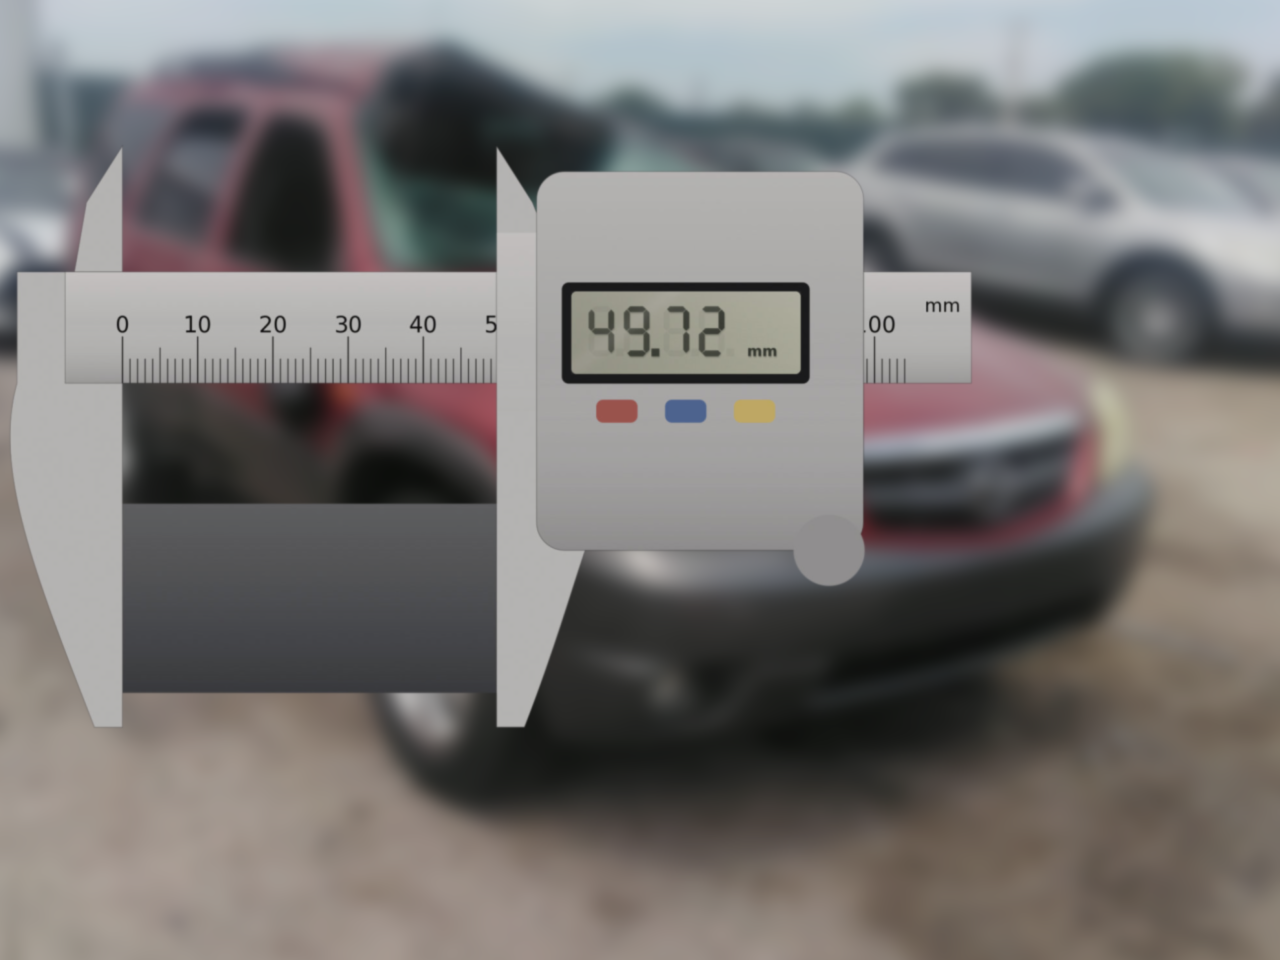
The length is **49.72** mm
